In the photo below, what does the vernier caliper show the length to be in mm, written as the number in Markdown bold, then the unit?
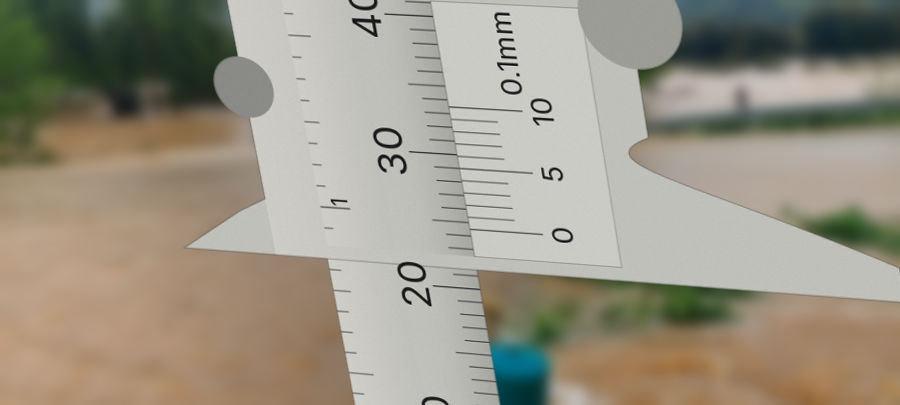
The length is **24.5** mm
